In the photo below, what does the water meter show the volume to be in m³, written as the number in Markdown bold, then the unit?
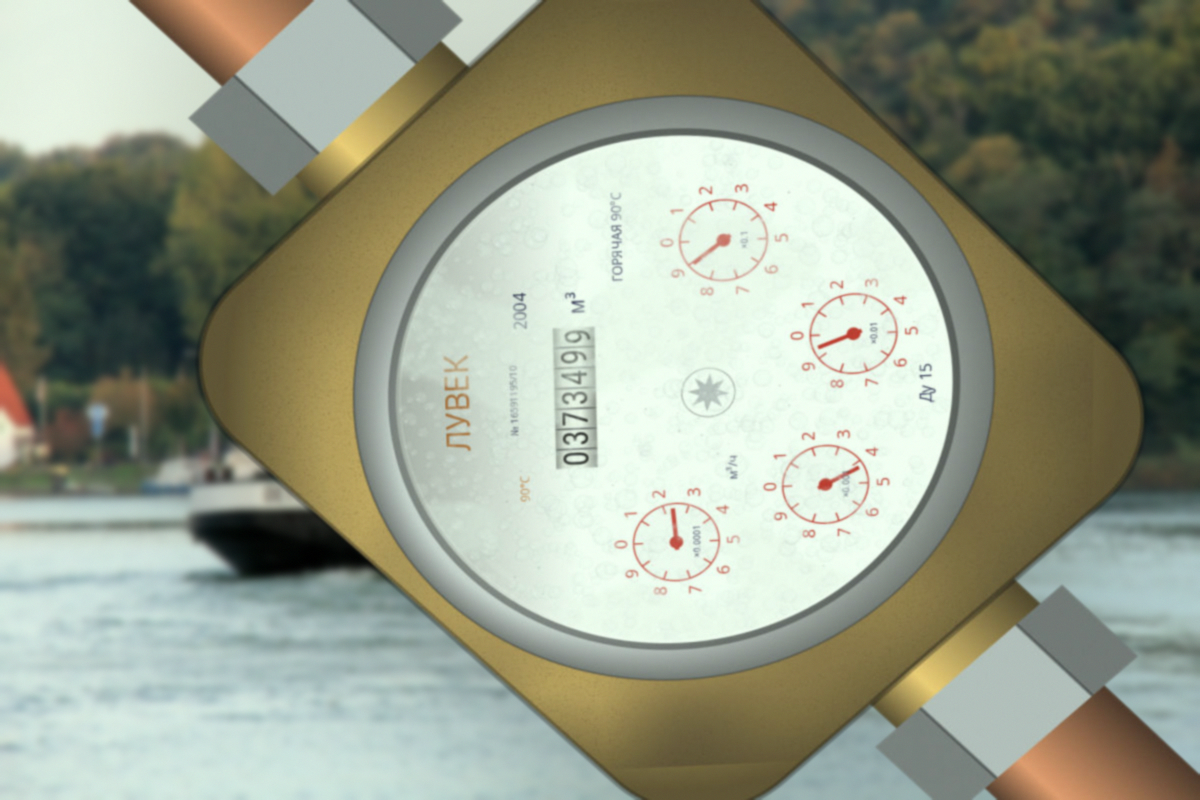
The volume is **373498.8942** m³
